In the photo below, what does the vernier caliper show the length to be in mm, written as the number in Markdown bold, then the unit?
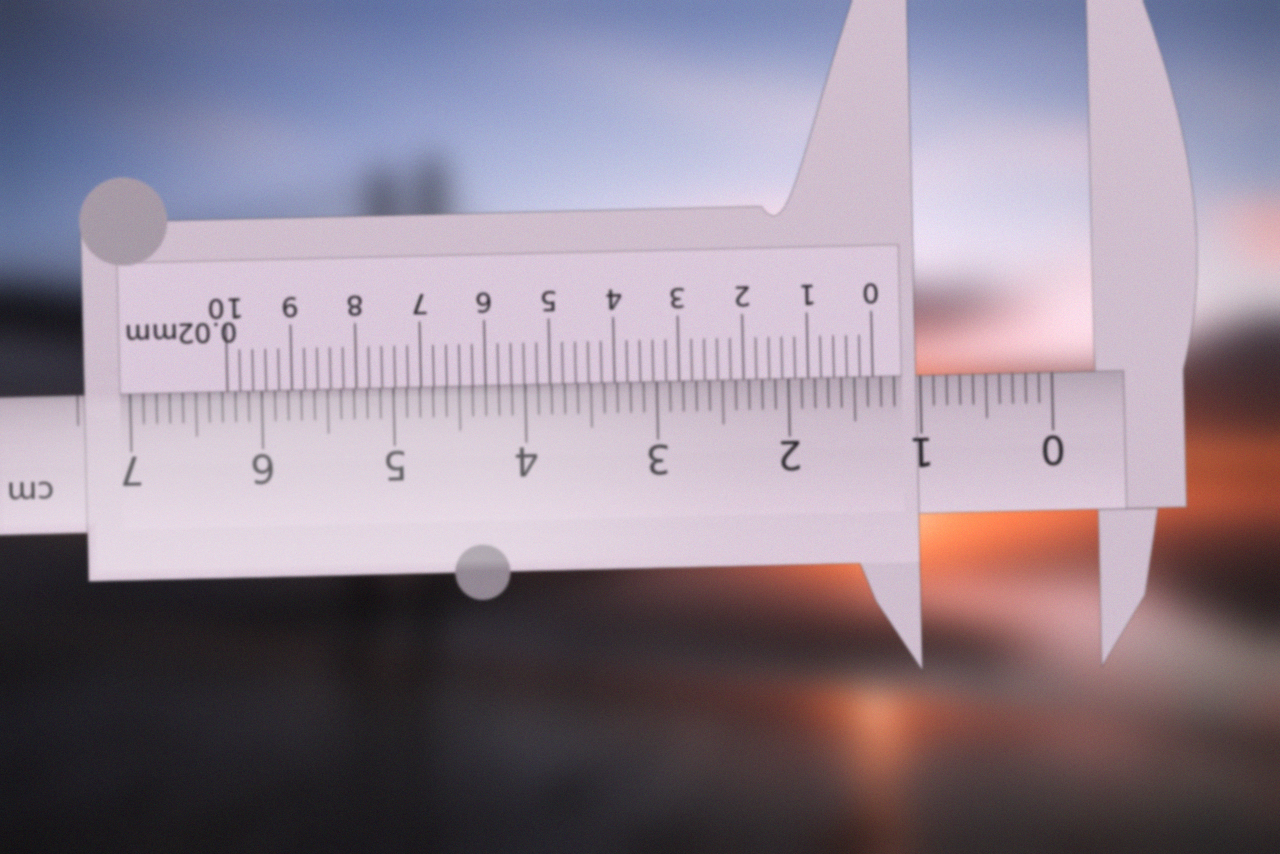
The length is **13.6** mm
